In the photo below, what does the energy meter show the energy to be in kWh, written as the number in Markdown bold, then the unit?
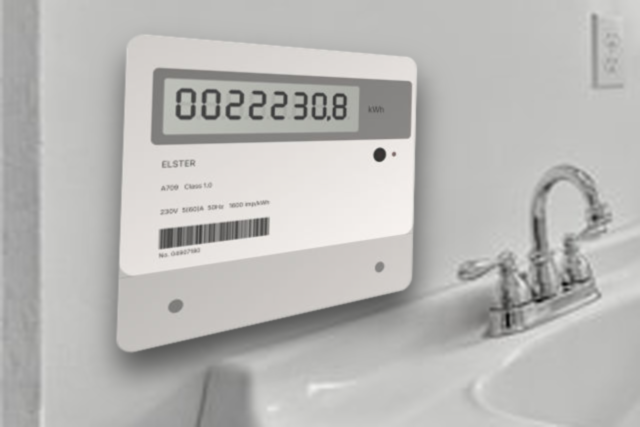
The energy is **22230.8** kWh
